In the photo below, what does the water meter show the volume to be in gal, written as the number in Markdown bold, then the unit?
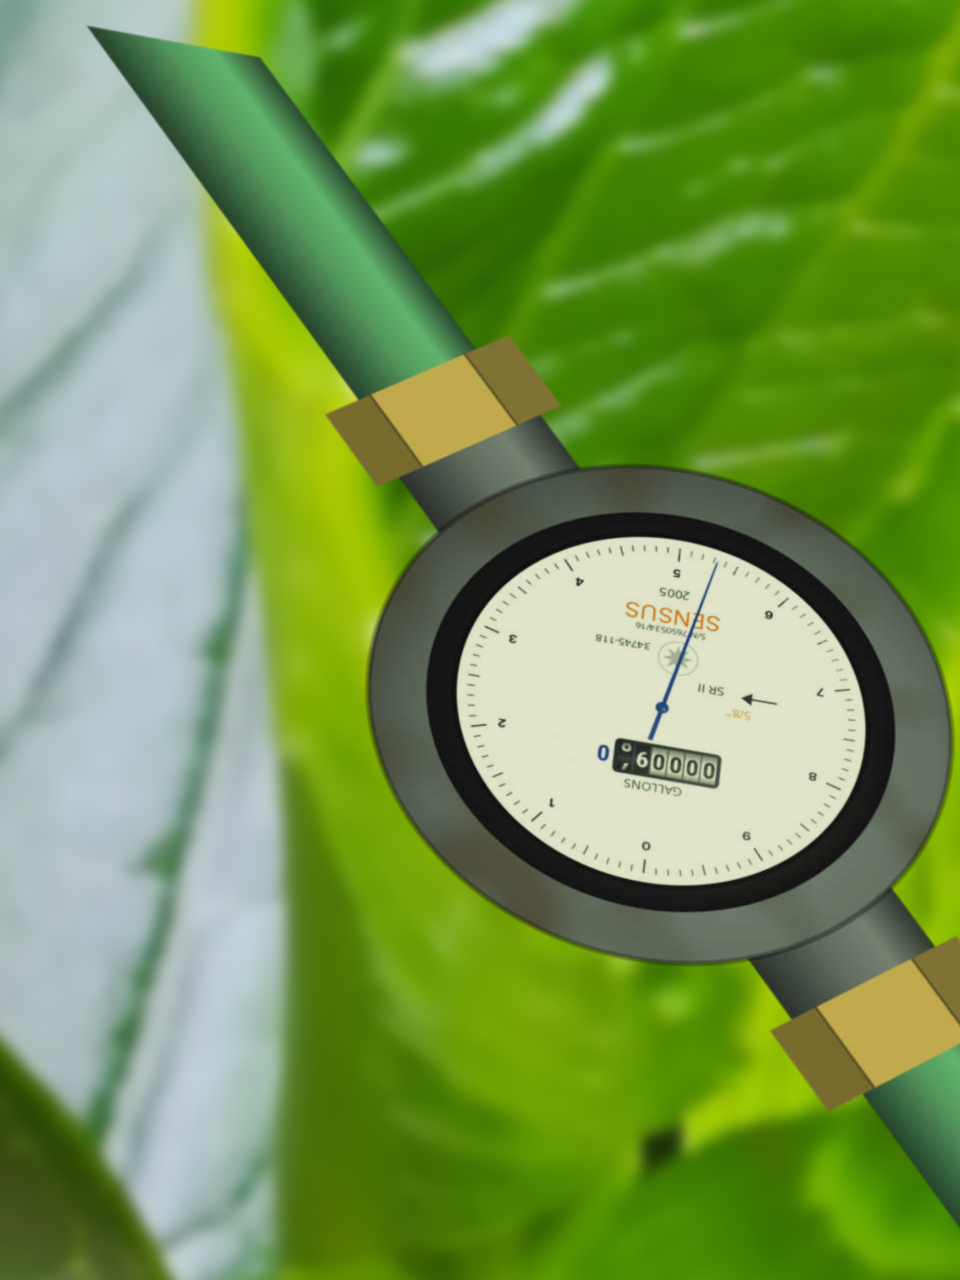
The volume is **975.3** gal
